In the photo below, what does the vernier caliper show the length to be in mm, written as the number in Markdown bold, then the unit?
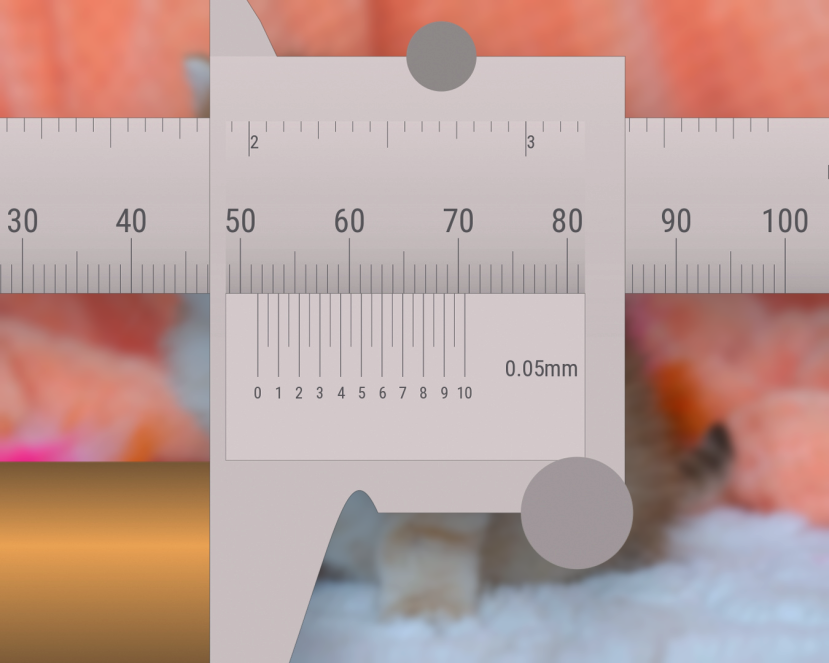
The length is **51.6** mm
